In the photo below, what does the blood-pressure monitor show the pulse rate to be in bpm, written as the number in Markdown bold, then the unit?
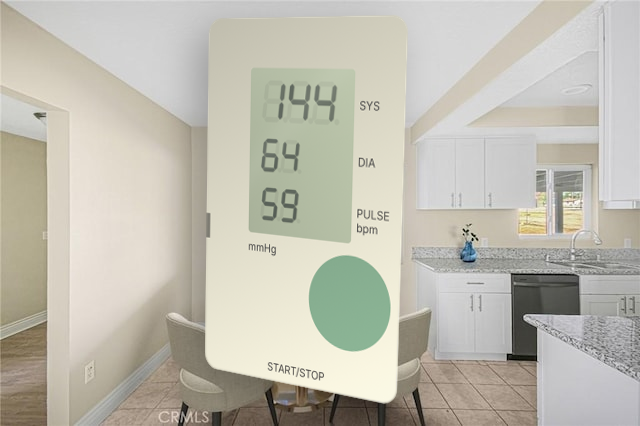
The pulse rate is **59** bpm
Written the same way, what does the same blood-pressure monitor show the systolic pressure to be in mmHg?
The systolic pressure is **144** mmHg
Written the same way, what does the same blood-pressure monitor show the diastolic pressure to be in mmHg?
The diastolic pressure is **64** mmHg
